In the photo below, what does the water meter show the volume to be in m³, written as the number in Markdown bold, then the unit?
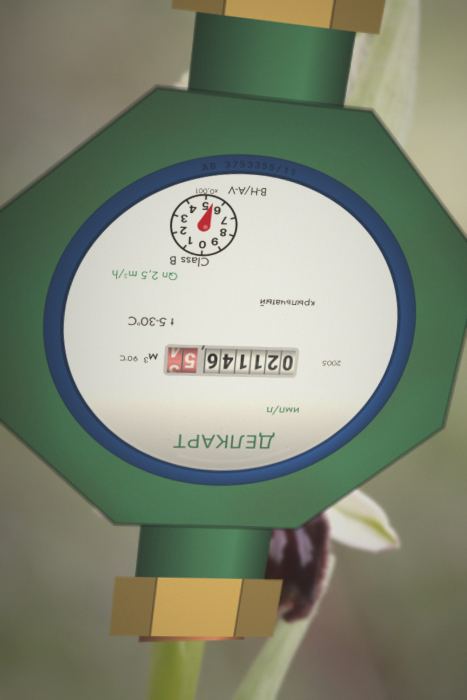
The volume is **21146.535** m³
